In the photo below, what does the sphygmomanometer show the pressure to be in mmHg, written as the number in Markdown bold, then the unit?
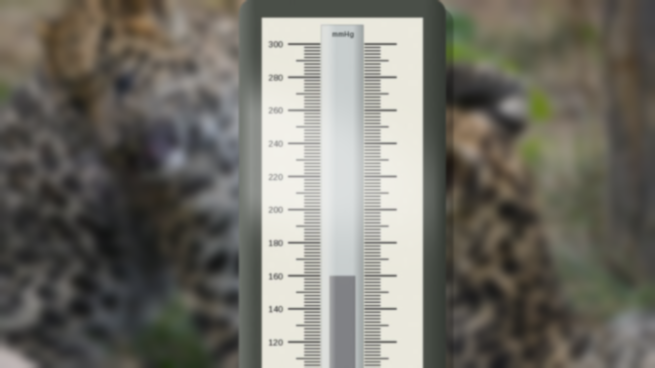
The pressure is **160** mmHg
